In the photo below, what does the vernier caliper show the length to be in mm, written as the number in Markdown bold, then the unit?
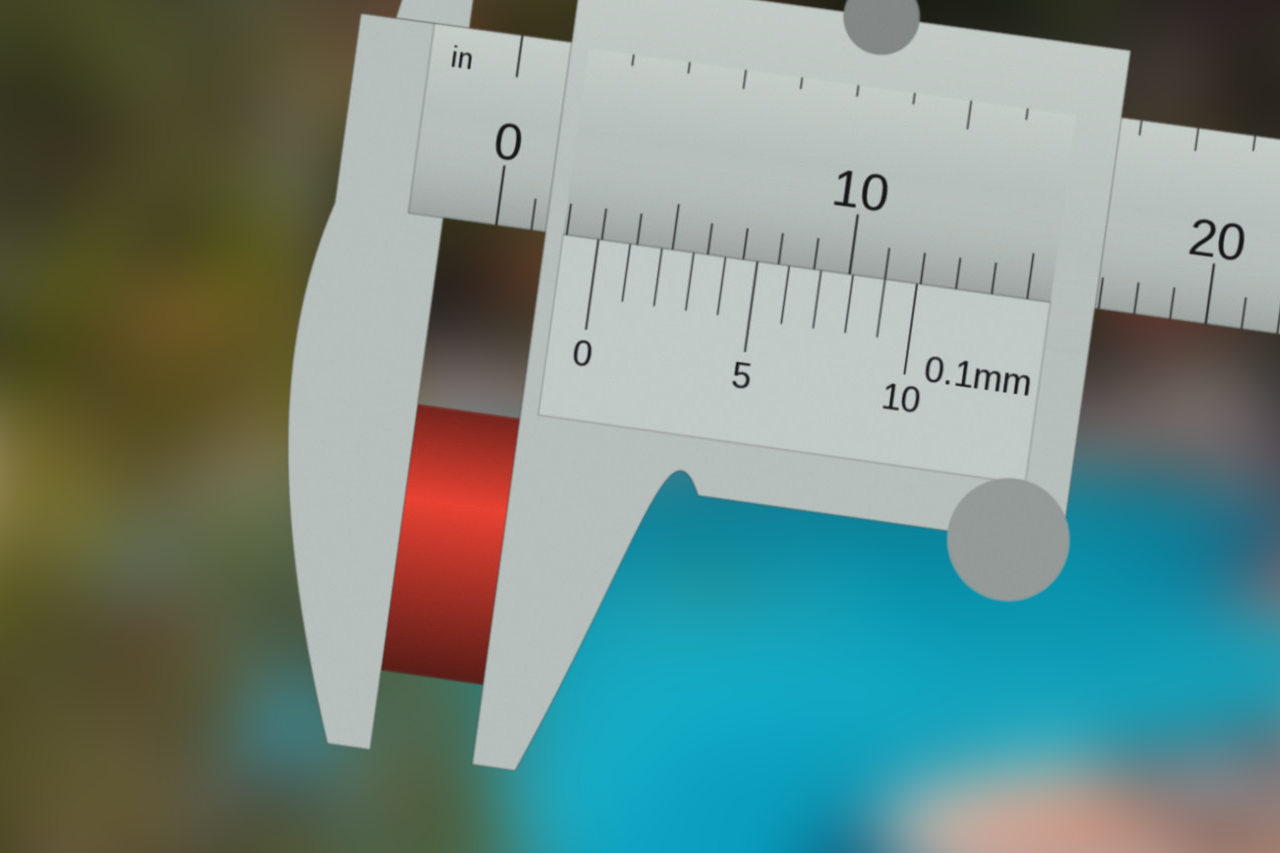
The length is **2.9** mm
